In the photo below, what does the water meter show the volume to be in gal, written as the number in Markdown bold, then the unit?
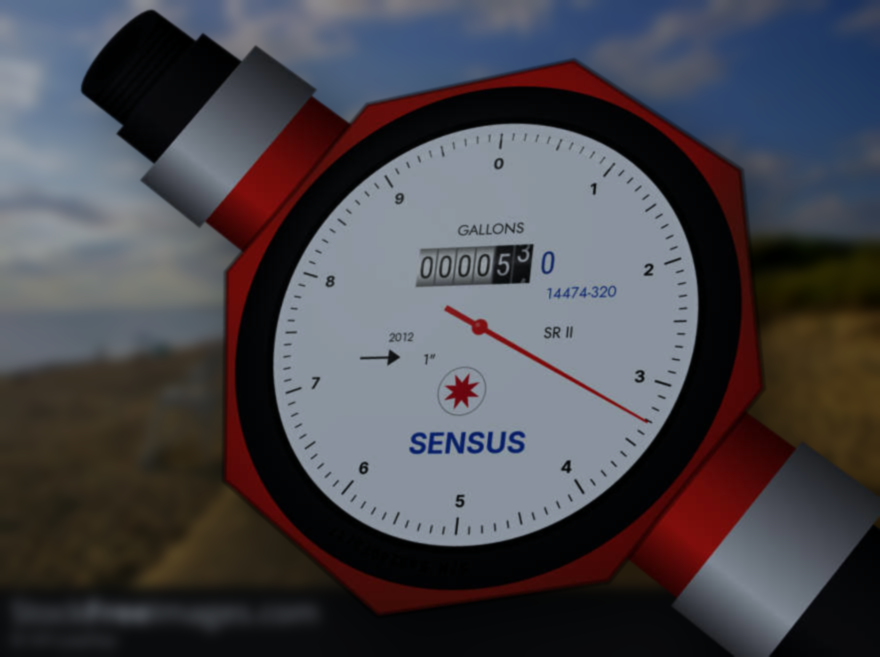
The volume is **533.3** gal
